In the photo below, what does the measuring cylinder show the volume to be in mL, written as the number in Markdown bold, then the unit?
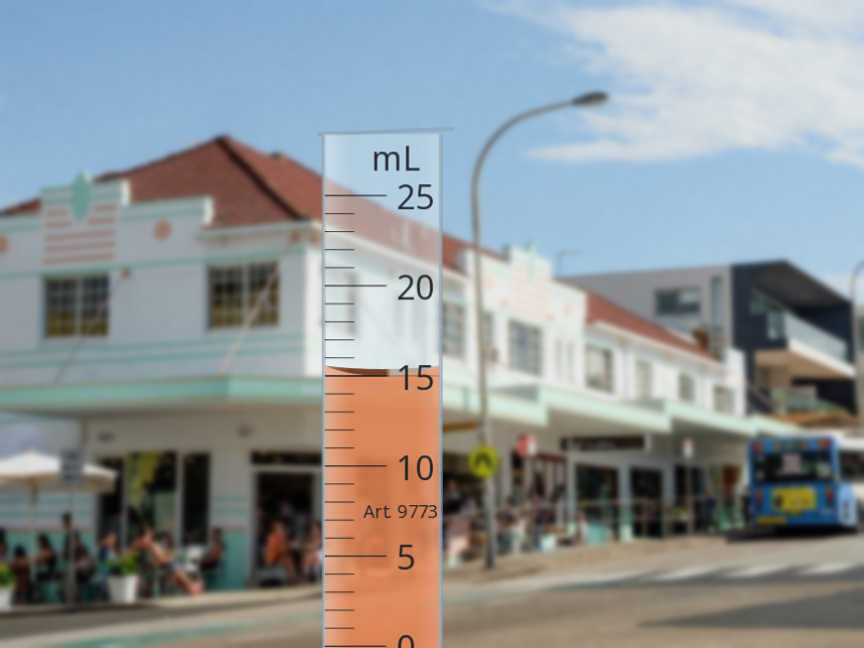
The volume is **15** mL
